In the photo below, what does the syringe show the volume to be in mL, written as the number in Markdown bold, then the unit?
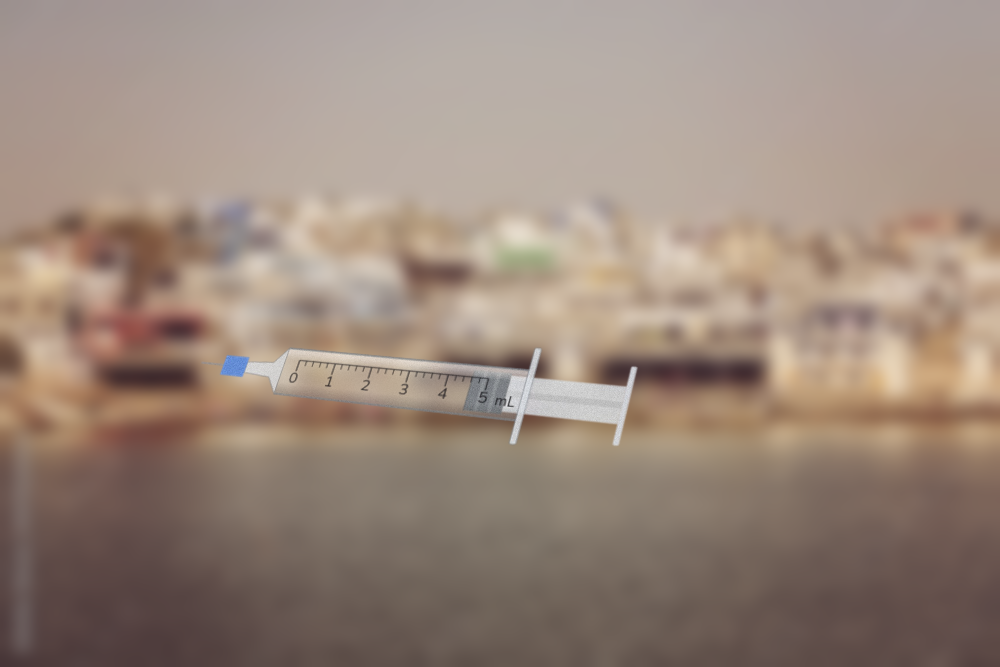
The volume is **4.6** mL
